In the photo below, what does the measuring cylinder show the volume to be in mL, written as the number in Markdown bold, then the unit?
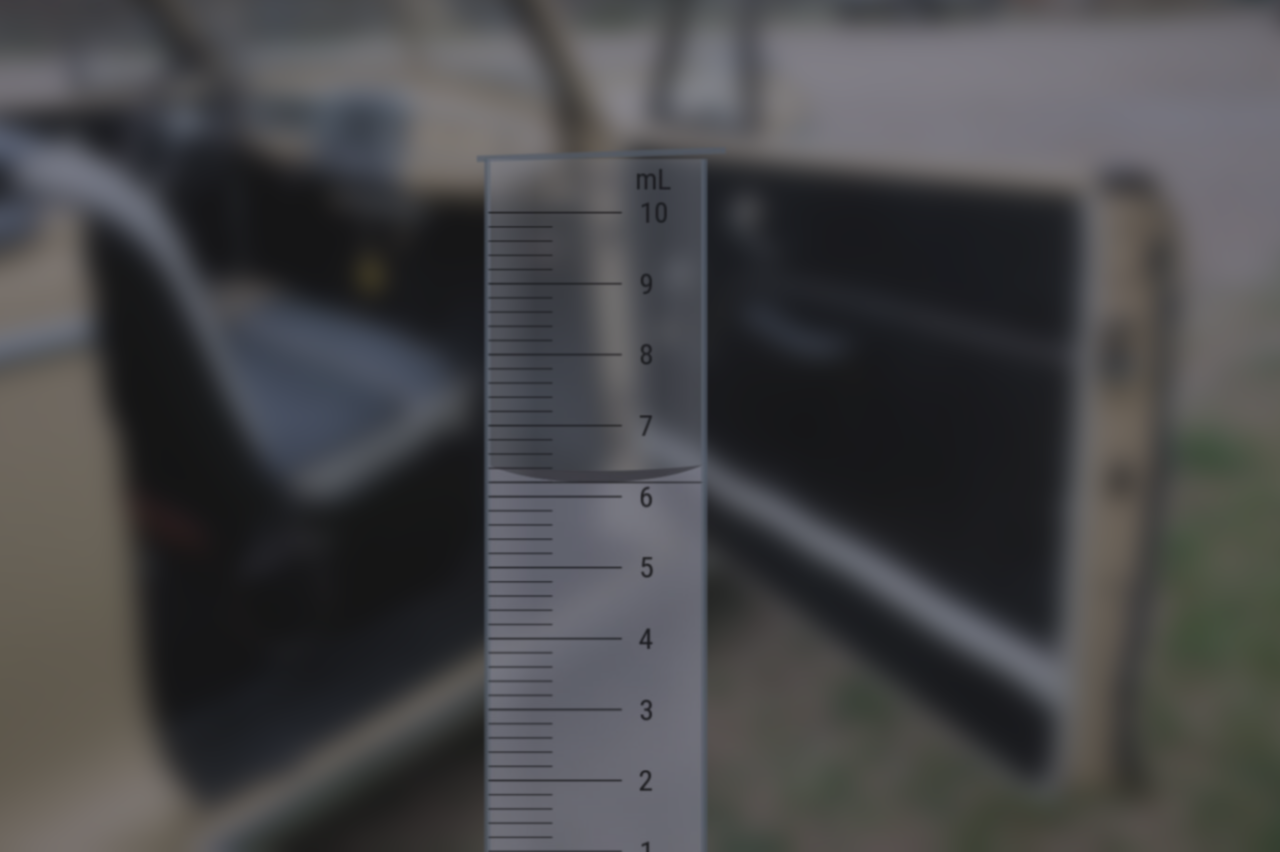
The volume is **6.2** mL
